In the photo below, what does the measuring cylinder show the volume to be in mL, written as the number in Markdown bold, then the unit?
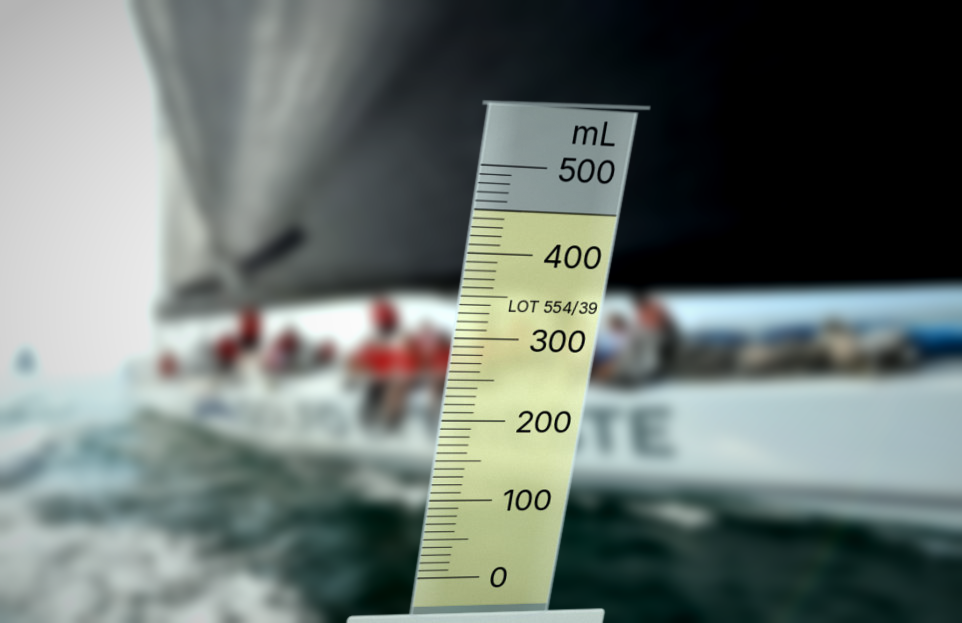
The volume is **450** mL
